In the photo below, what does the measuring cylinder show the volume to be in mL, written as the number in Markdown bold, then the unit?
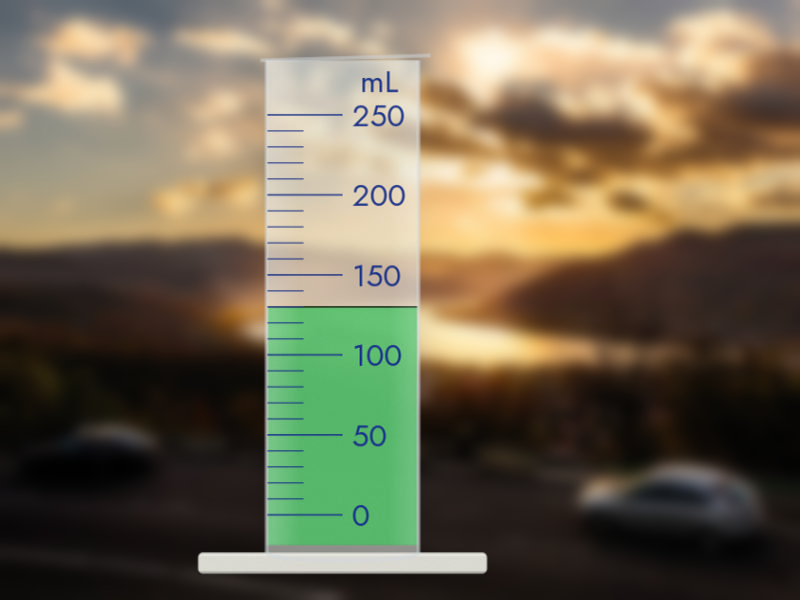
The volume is **130** mL
